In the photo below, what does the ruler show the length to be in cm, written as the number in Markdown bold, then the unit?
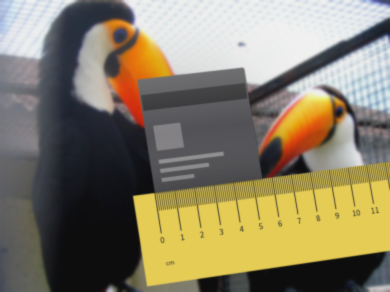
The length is **5.5** cm
